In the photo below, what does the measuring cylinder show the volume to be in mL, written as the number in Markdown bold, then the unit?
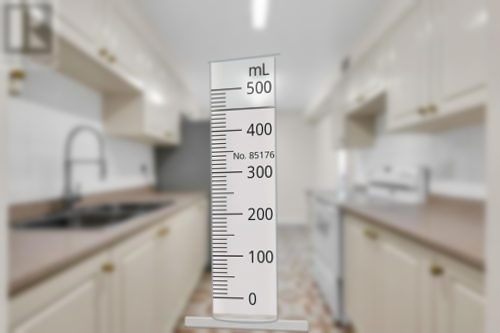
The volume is **450** mL
